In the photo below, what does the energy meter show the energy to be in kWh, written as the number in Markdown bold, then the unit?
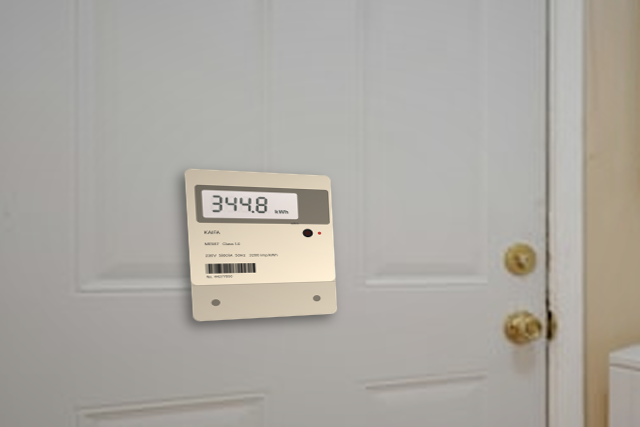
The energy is **344.8** kWh
